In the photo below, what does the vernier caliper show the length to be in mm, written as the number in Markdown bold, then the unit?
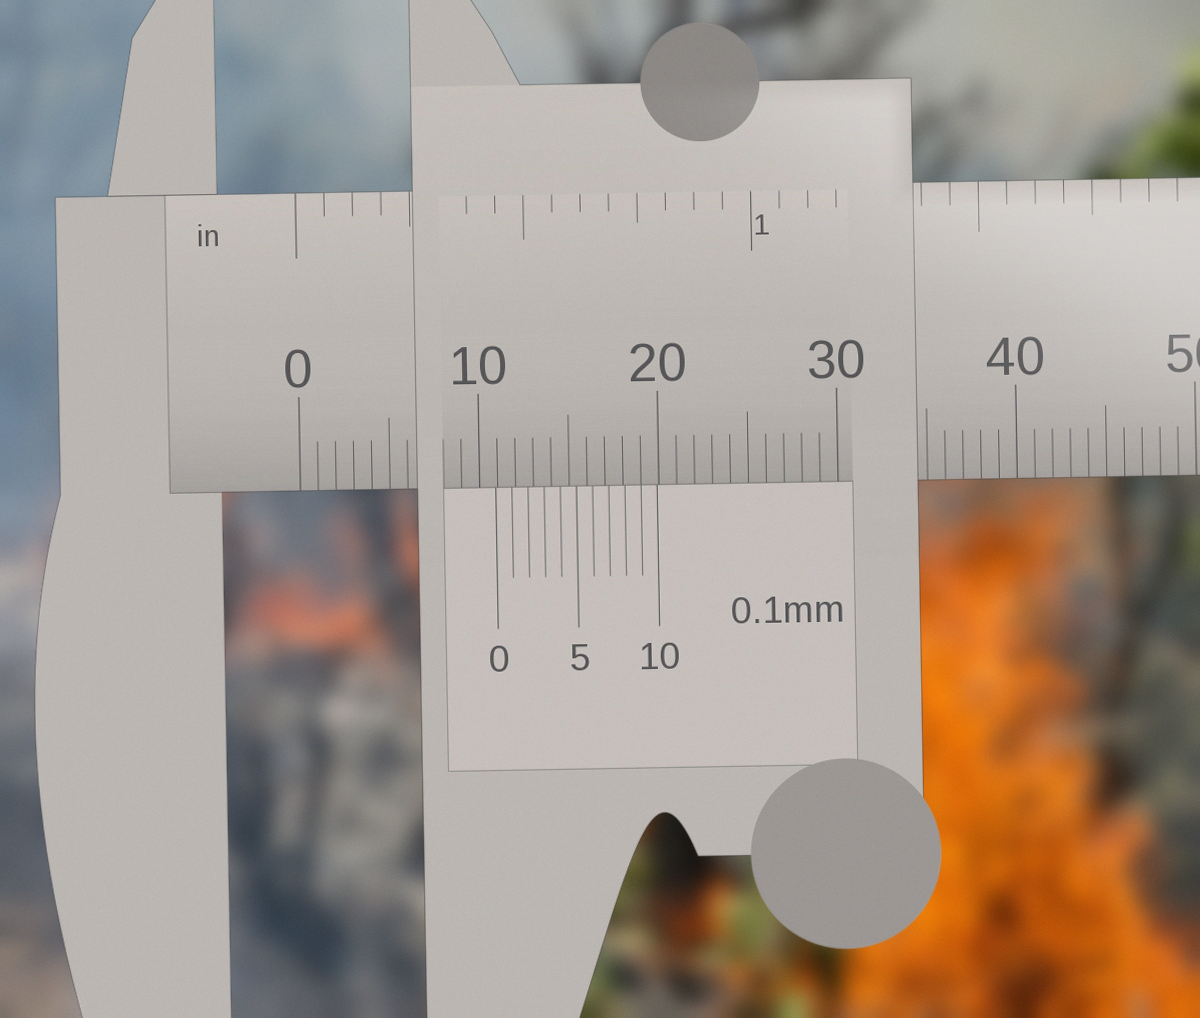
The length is **10.9** mm
